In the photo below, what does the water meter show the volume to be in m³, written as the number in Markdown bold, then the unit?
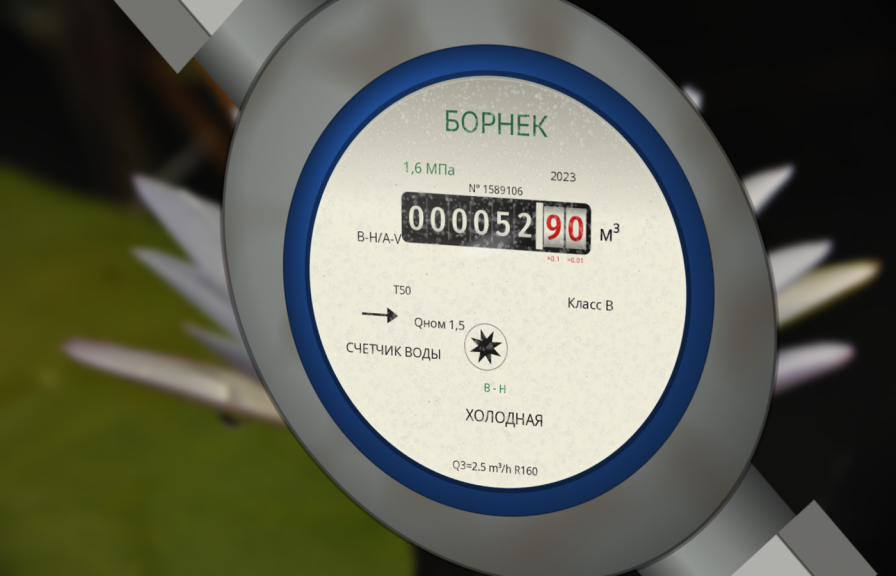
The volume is **52.90** m³
